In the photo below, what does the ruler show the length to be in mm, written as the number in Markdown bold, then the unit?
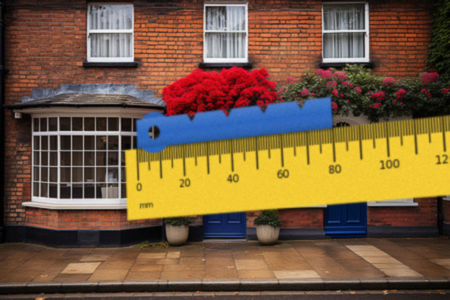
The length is **80** mm
